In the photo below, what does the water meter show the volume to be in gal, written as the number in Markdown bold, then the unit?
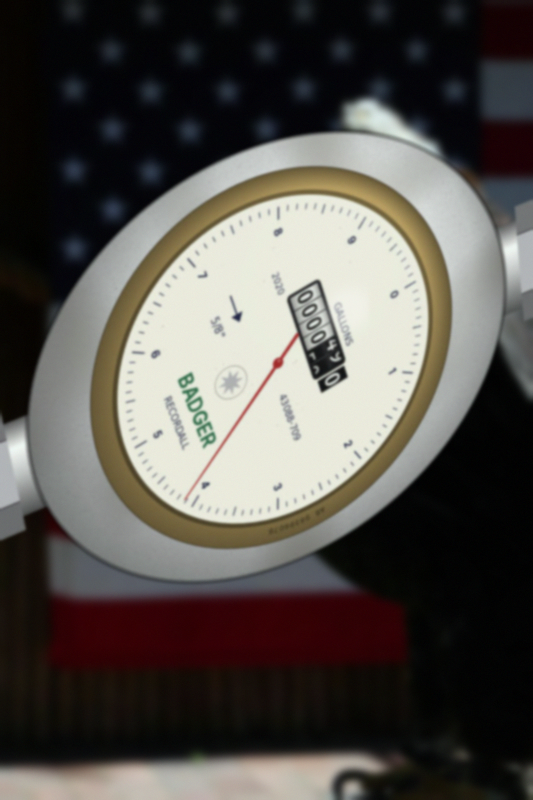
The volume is **494.1** gal
